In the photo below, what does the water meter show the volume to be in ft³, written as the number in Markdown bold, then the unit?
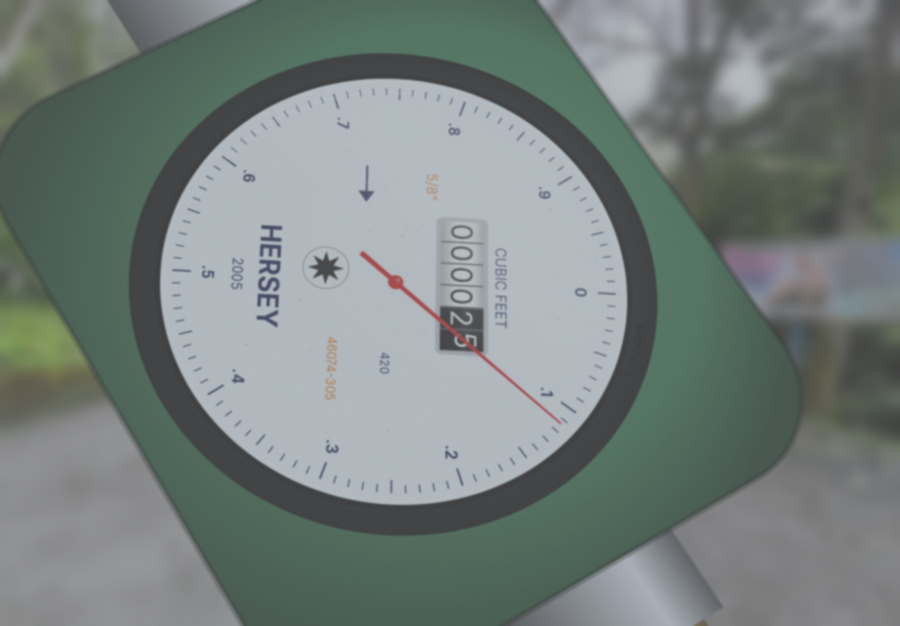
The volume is **25.11** ft³
